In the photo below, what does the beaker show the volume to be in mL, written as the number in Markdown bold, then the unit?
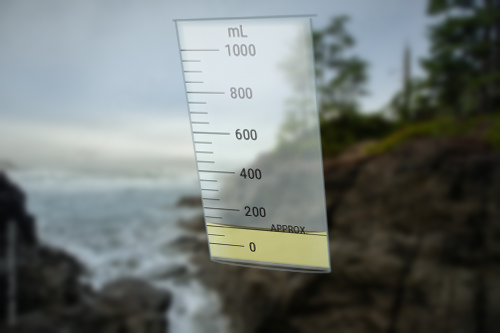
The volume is **100** mL
